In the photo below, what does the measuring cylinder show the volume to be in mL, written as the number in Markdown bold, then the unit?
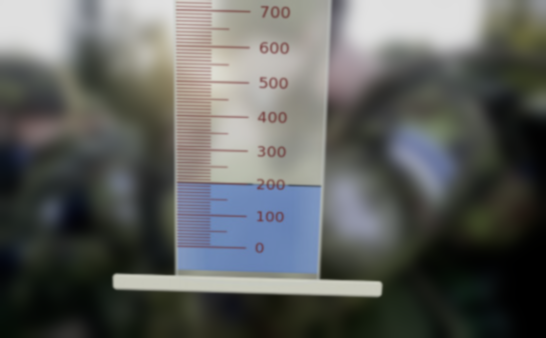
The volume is **200** mL
